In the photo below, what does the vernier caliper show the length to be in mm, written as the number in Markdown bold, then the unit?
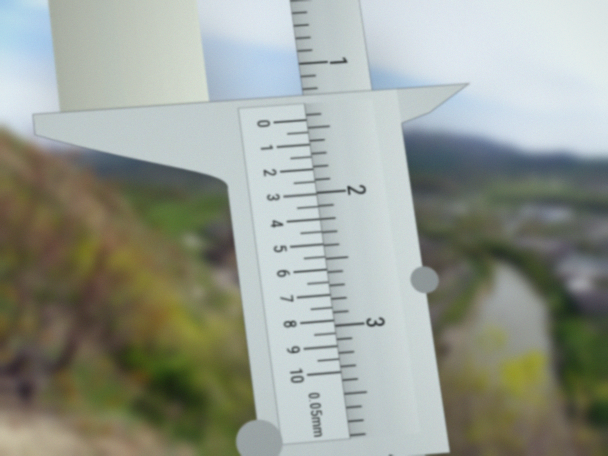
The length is **14.4** mm
